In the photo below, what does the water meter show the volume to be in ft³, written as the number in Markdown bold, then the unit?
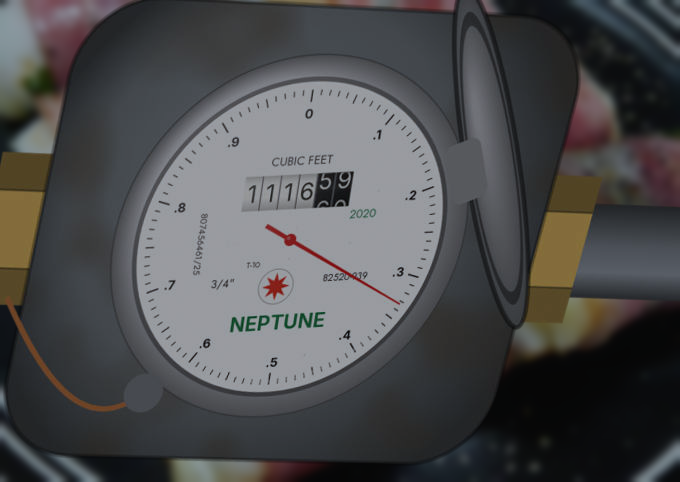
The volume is **111659.33** ft³
